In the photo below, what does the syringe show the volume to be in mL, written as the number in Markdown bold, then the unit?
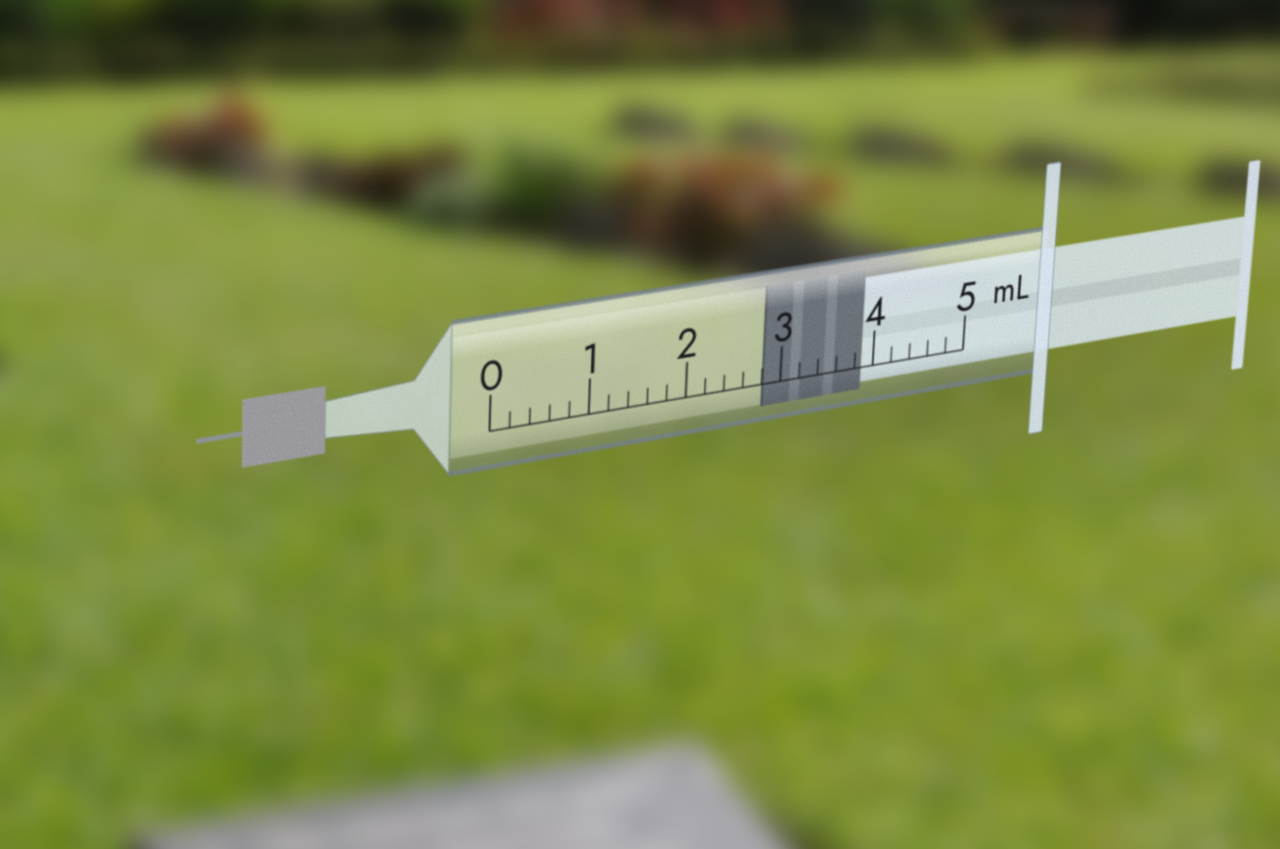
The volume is **2.8** mL
